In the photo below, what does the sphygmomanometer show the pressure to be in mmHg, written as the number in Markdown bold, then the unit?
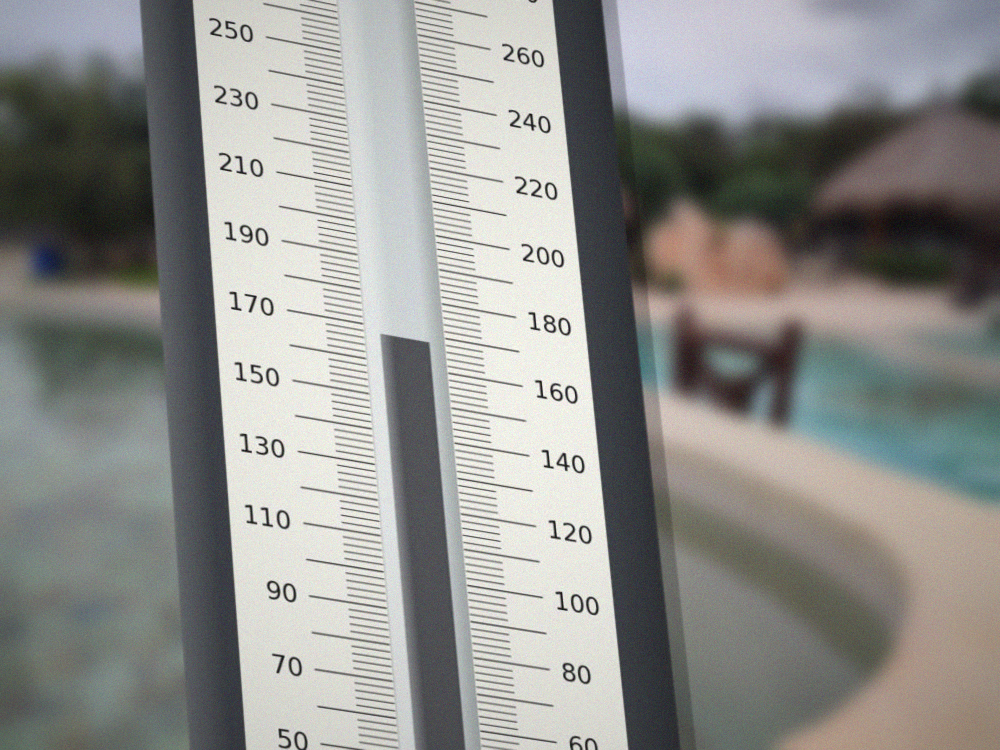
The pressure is **168** mmHg
